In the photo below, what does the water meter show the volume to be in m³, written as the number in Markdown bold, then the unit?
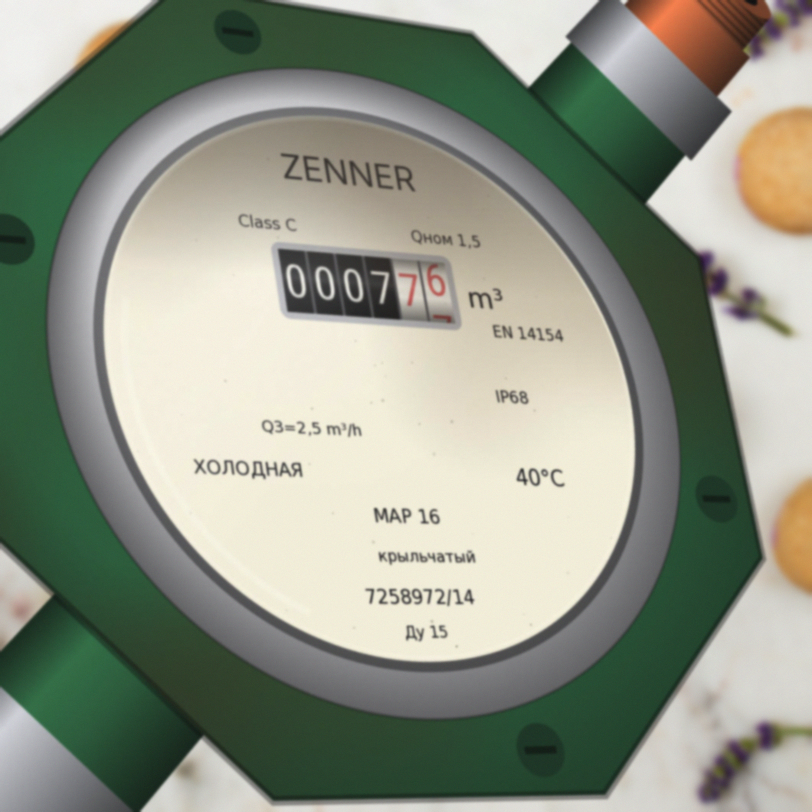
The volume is **7.76** m³
